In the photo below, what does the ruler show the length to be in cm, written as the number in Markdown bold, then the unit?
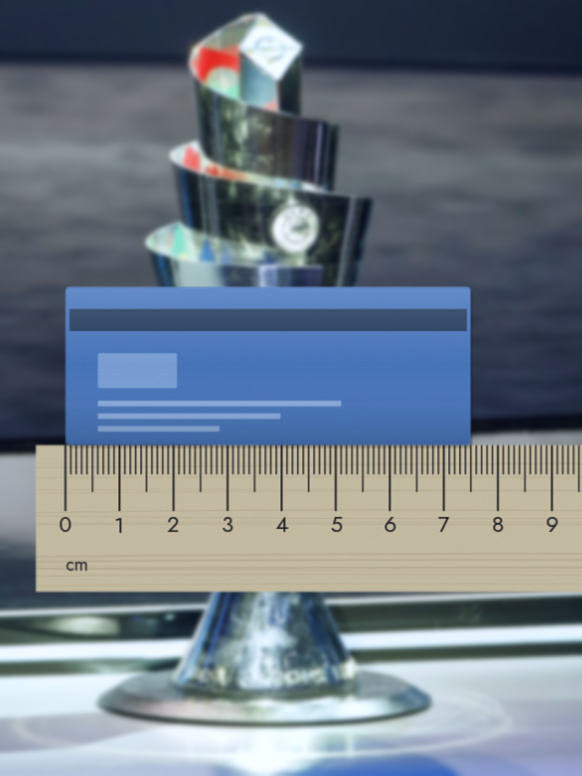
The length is **7.5** cm
